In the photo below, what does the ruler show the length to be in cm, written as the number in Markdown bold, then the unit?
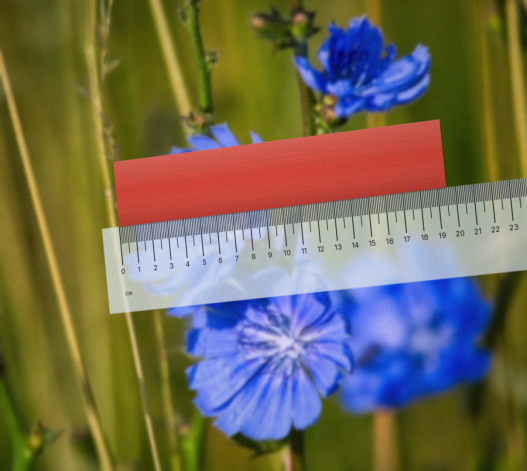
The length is **19.5** cm
